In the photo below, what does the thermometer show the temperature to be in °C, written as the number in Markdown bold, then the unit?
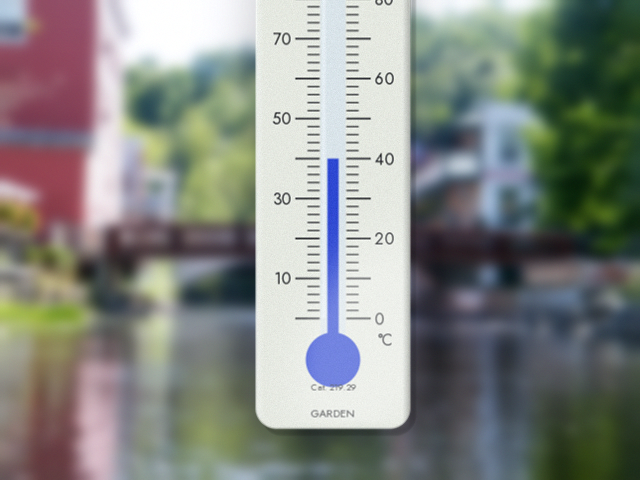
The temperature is **40** °C
